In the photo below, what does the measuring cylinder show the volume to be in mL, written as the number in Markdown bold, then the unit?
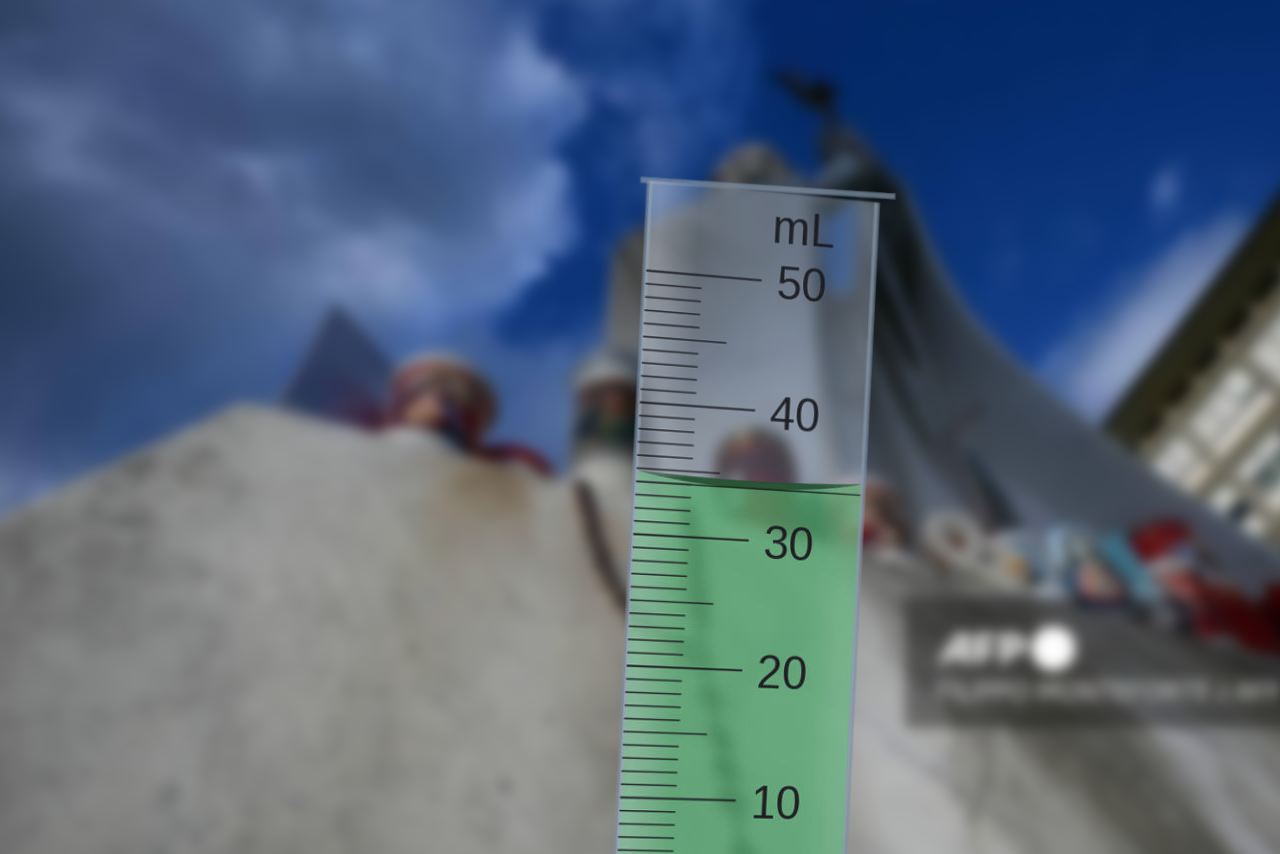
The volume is **34** mL
